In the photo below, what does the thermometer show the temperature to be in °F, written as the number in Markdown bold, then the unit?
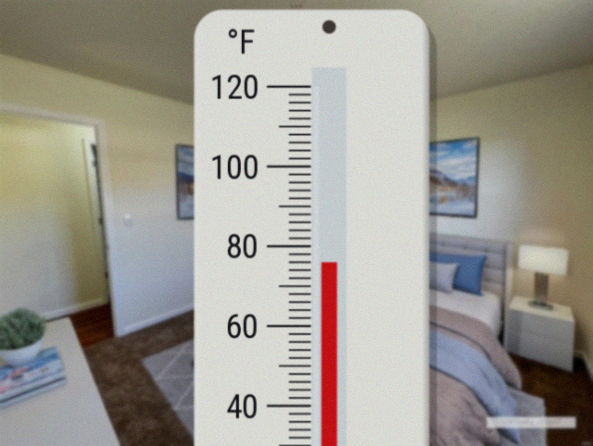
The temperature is **76** °F
